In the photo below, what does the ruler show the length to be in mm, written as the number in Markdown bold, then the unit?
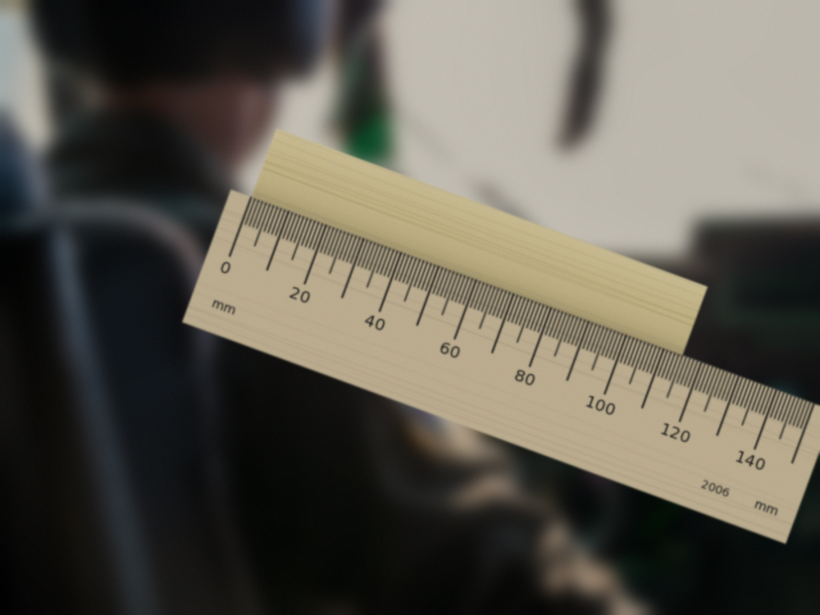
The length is **115** mm
